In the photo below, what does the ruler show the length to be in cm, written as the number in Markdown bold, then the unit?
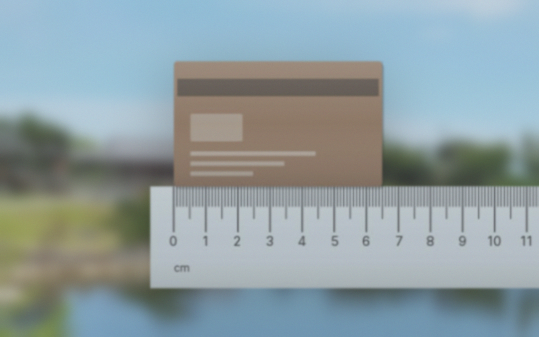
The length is **6.5** cm
